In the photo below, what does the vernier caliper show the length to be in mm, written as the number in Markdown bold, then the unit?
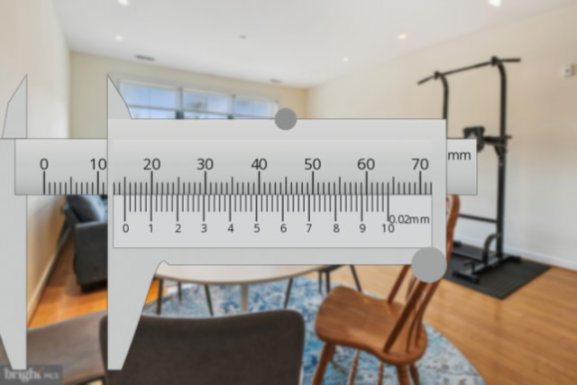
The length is **15.0** mm
